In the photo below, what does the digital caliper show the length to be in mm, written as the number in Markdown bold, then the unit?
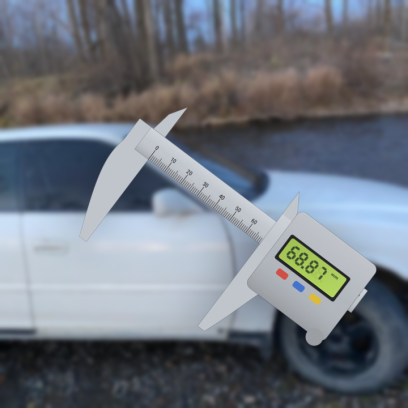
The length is **68.87** mm
